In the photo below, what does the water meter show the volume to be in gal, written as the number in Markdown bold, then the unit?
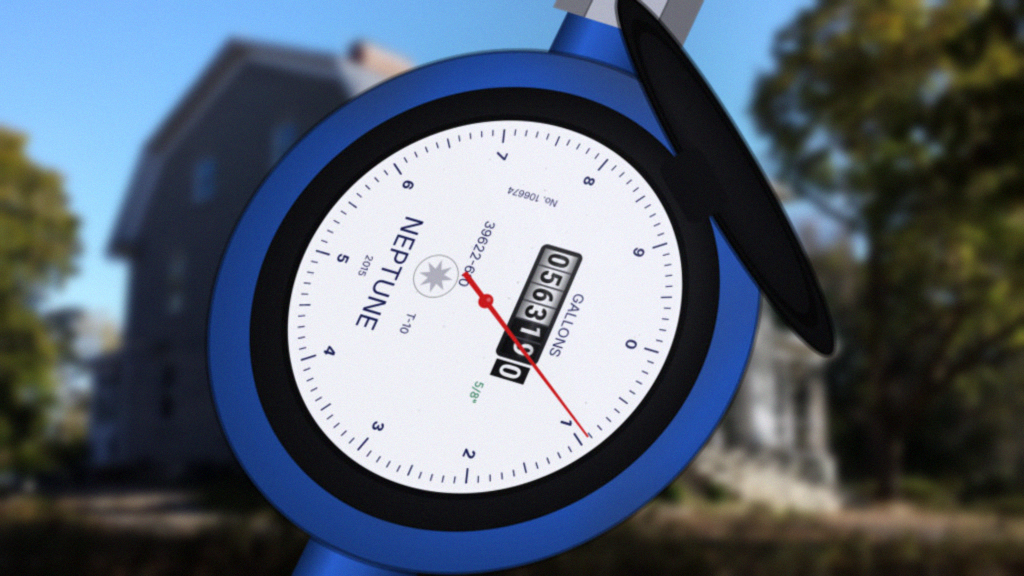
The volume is **563190.9** gal
